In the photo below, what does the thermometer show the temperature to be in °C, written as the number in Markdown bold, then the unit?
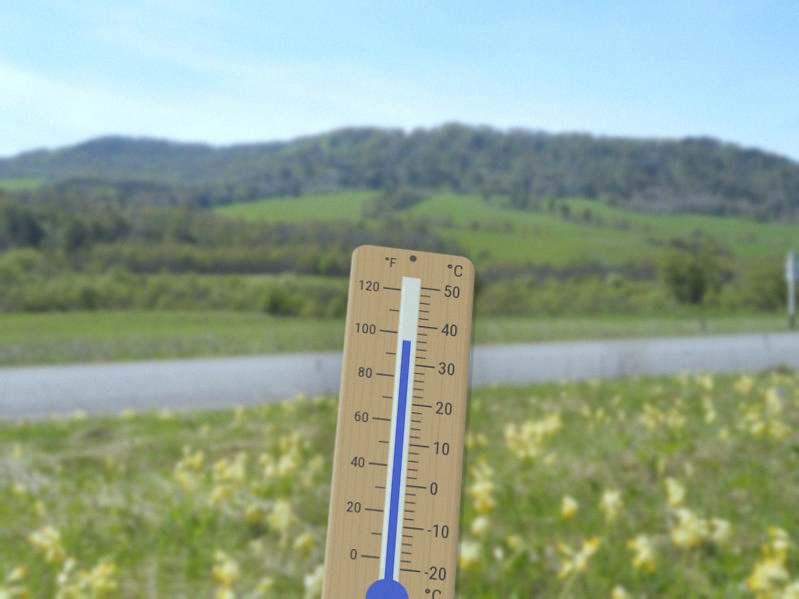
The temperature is **36** °C
